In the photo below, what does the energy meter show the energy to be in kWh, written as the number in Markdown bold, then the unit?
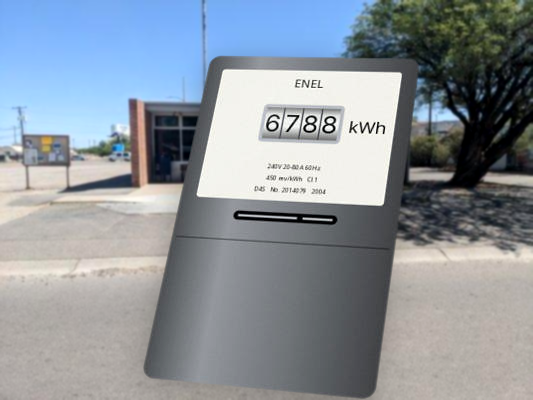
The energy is **6788** kWh
